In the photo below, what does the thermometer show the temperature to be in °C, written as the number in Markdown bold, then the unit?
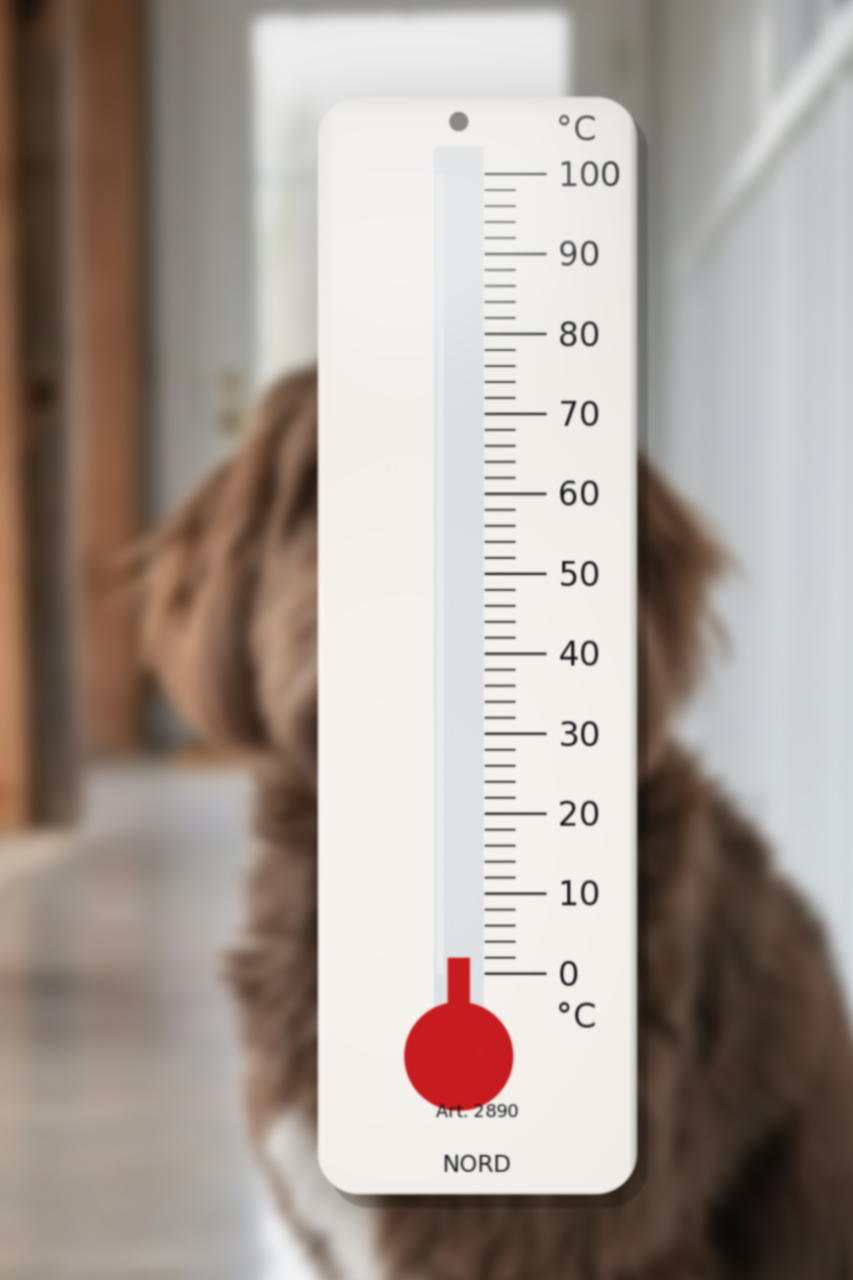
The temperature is **2** °C
